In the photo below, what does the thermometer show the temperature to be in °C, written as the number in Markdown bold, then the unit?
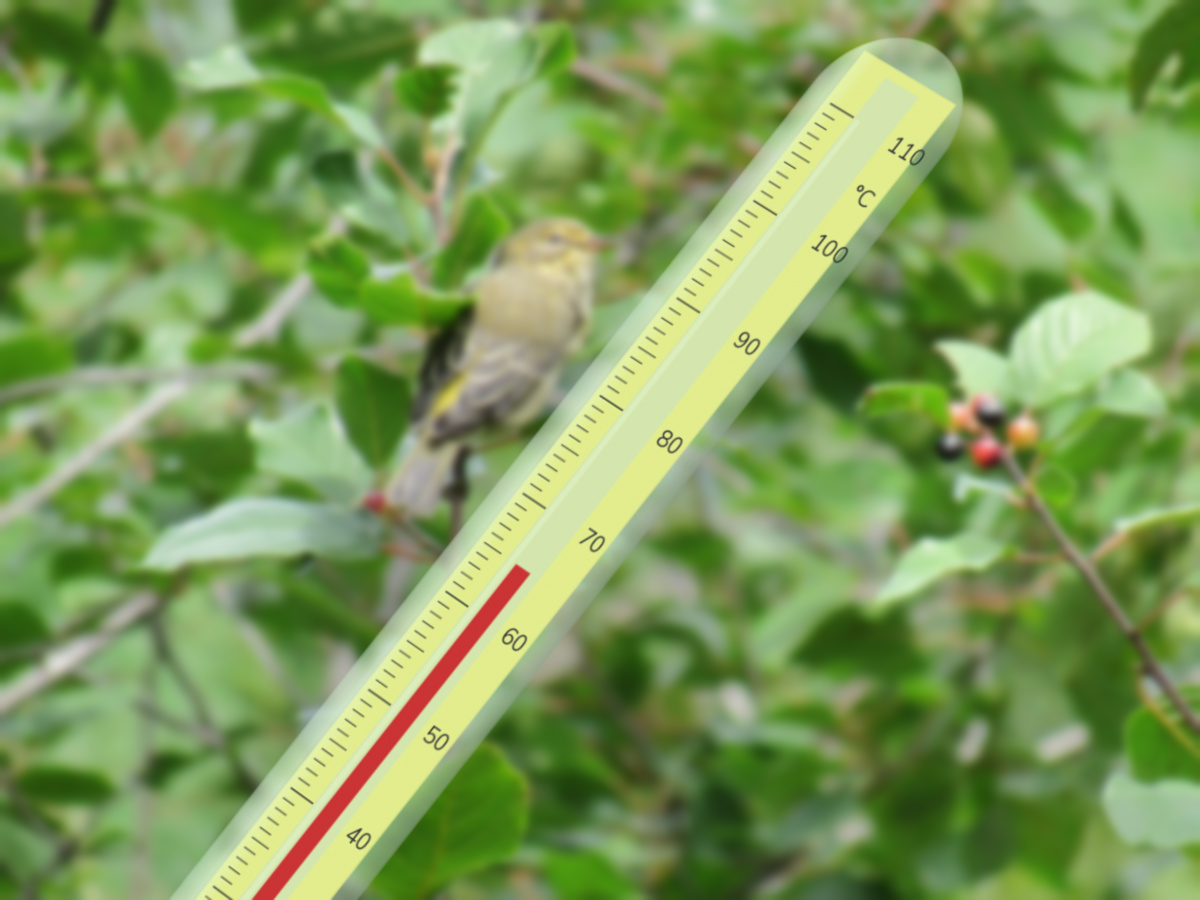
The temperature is **65** °C
